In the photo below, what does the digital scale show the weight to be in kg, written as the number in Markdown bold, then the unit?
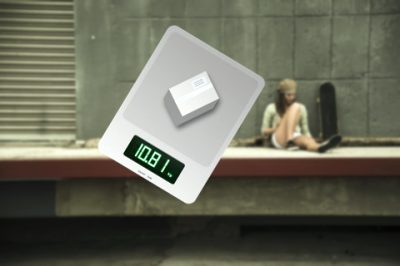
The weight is **10.81** kg
